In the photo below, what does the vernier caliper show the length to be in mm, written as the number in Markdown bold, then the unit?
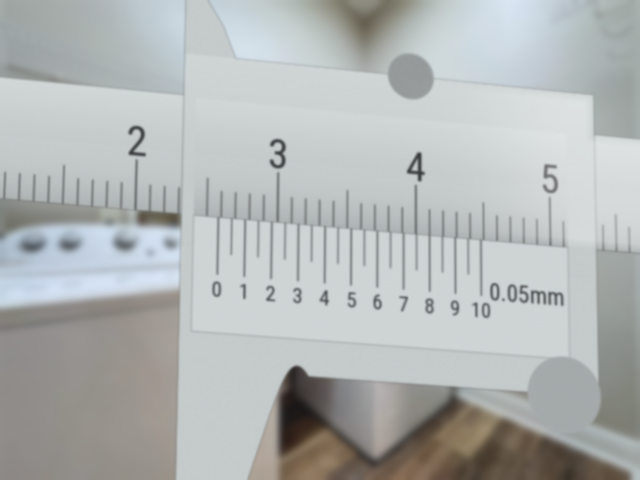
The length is **25.8** mm
